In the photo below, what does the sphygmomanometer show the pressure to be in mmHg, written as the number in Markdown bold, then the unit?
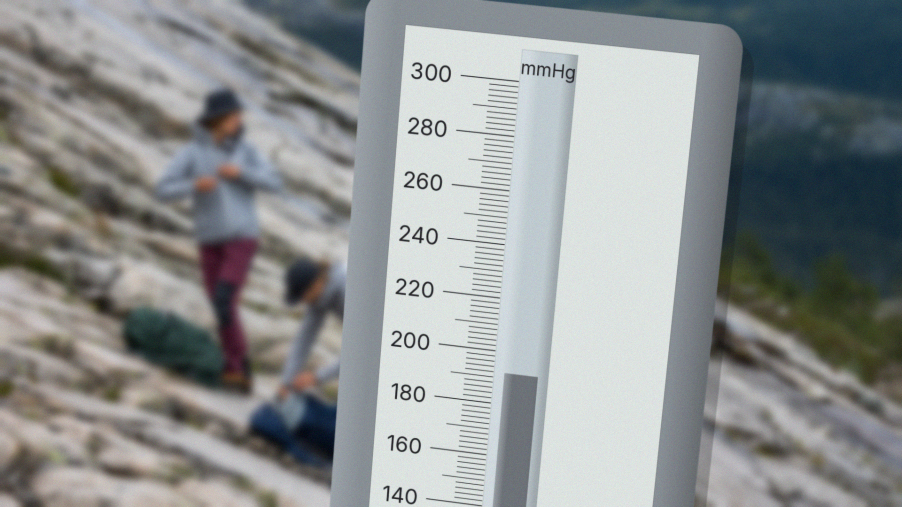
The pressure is **192** mmHg
